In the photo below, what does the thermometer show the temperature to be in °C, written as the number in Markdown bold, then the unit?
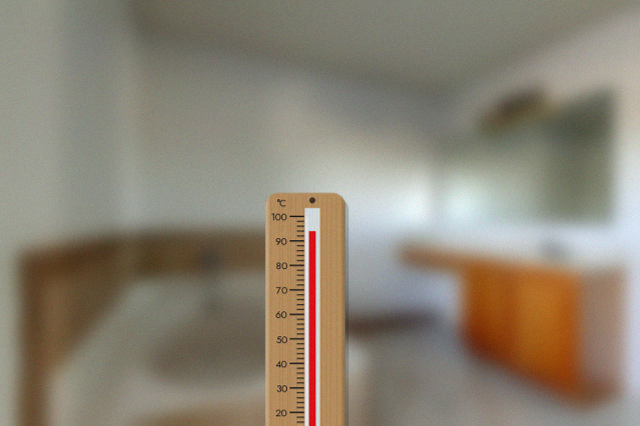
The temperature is **94** °C
